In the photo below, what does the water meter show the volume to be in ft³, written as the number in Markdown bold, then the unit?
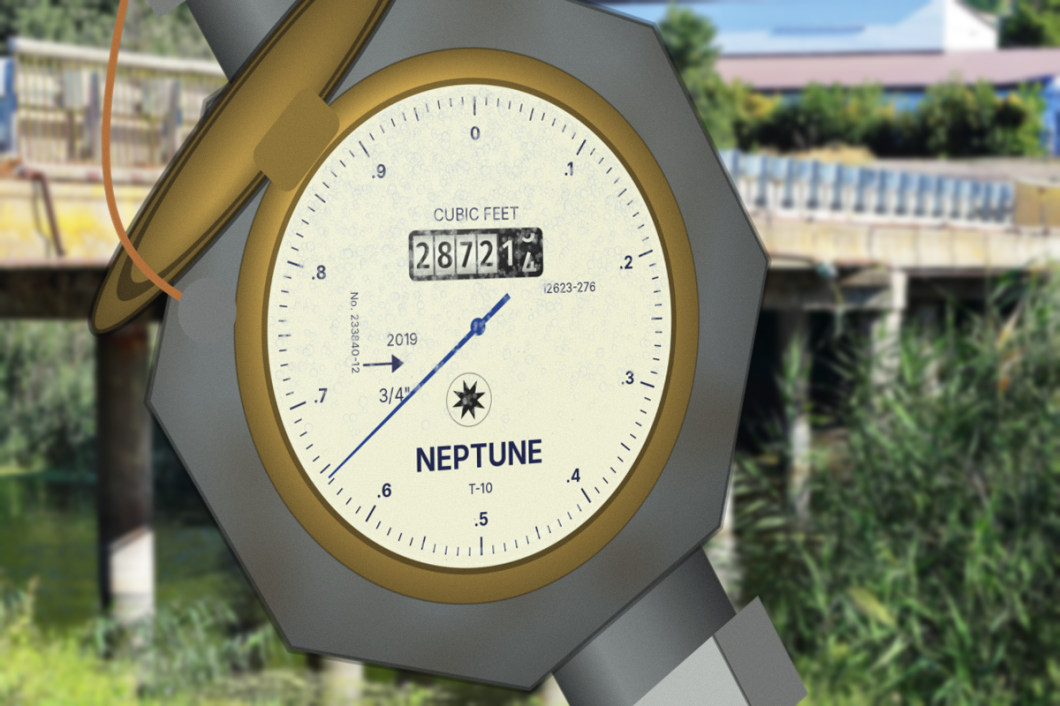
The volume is **287213.64** ft³
